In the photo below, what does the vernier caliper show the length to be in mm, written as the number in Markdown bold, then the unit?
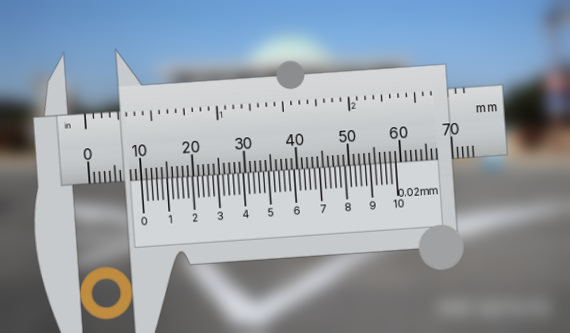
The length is **10.0** mm
